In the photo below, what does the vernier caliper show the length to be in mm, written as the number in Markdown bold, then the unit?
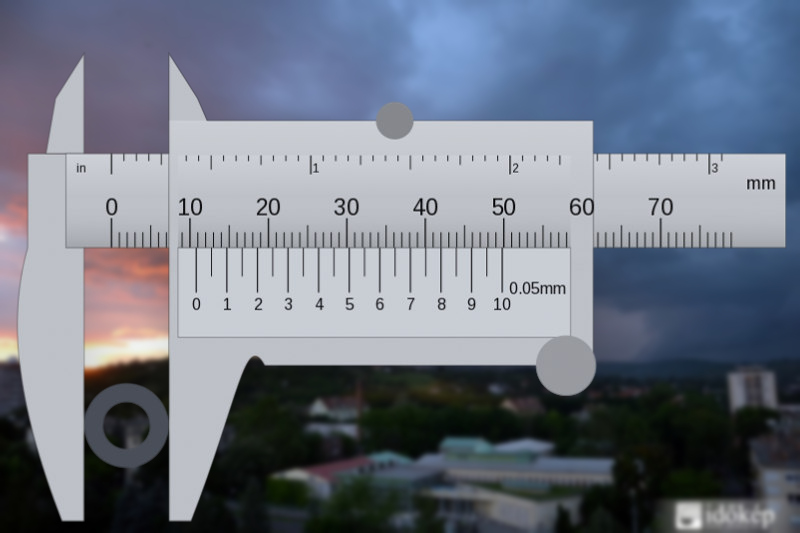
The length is **10.8** mm
